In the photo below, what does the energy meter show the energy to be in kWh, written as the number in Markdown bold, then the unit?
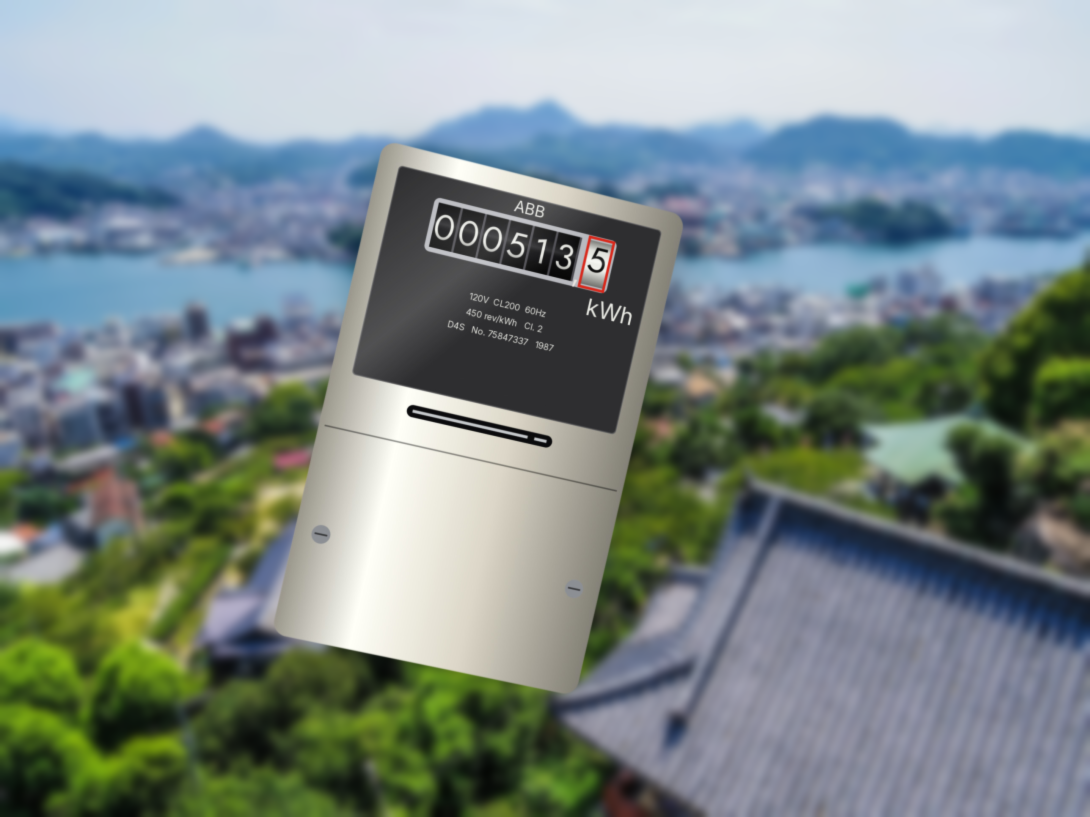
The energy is **513.5** kWh
